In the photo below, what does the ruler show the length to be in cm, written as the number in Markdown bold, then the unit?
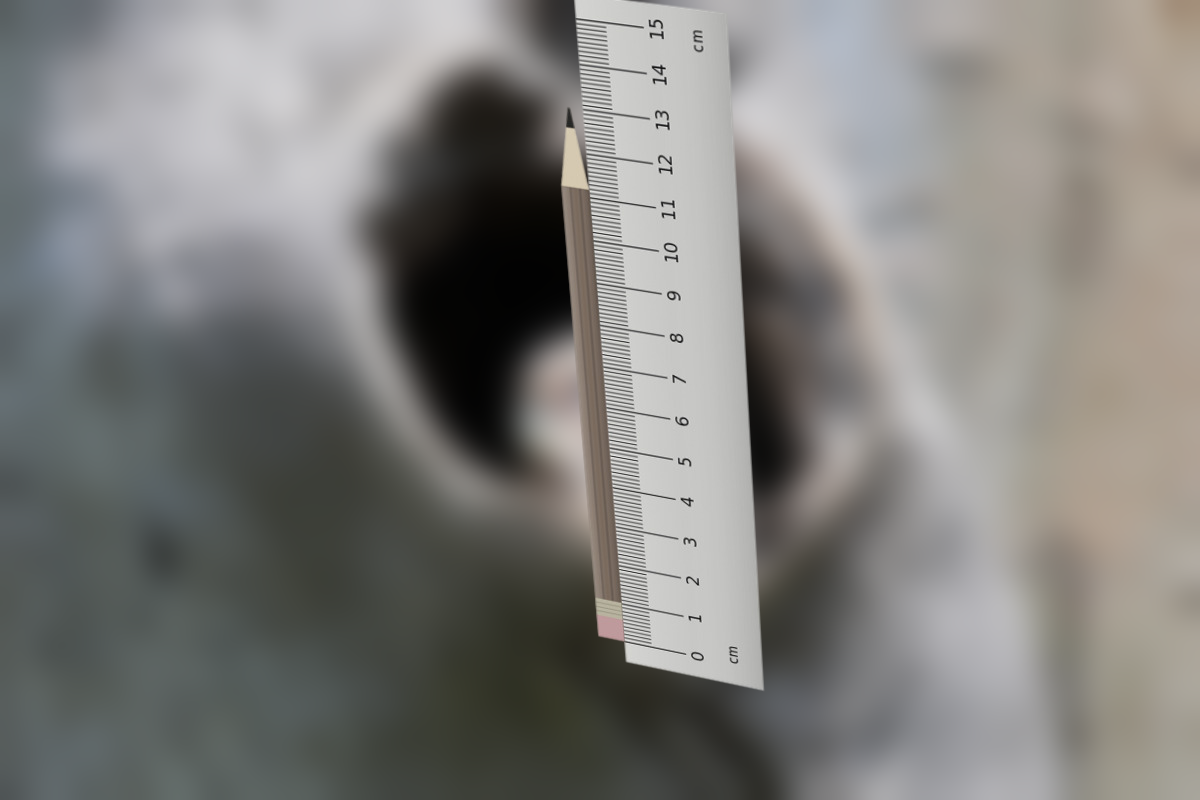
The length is **13** cm
